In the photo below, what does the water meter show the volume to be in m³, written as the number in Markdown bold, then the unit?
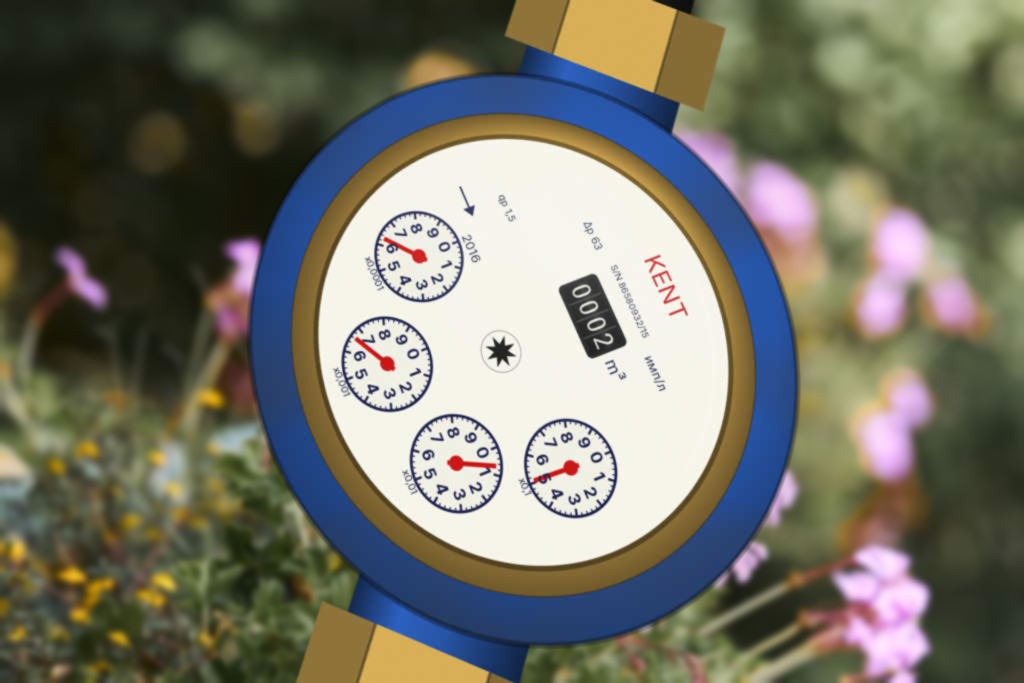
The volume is **2.5066** m³
